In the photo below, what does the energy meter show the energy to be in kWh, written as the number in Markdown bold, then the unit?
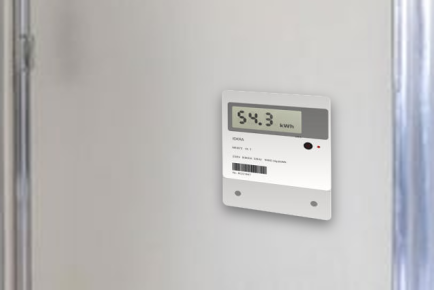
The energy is **54.3** kWh
